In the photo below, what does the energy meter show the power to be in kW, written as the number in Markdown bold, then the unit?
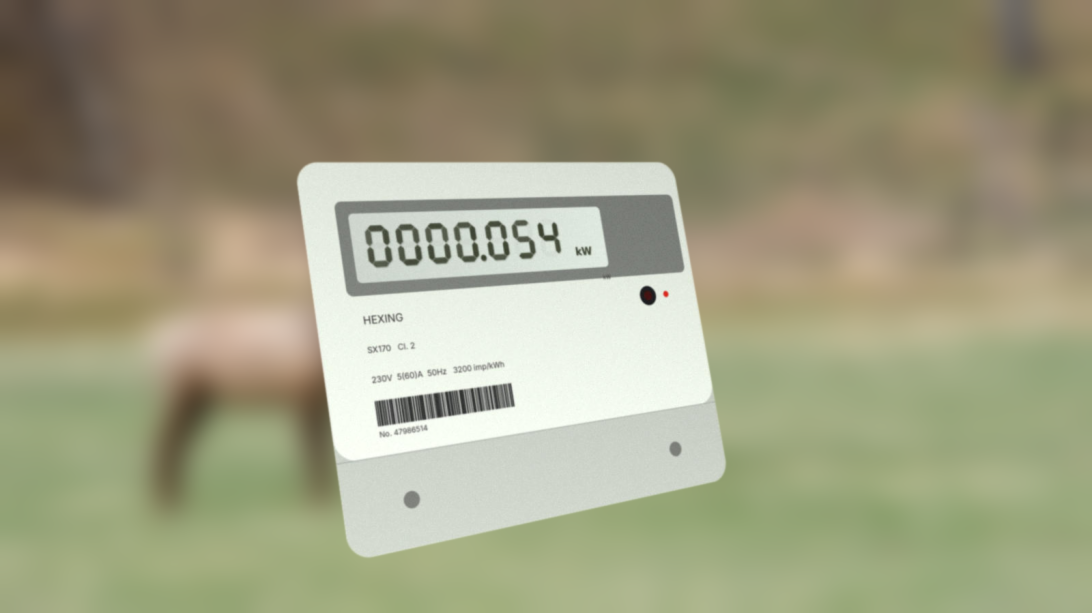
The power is **0.054** kW
